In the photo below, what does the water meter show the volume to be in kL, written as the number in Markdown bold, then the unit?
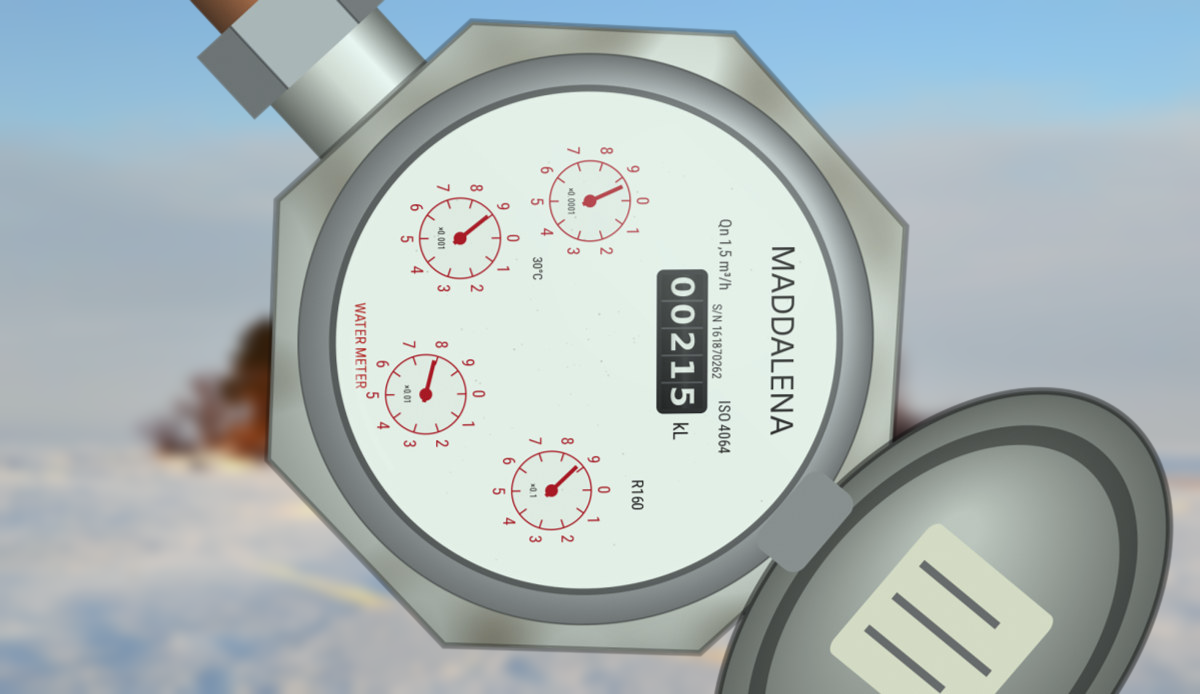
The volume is **215.8789** kL
